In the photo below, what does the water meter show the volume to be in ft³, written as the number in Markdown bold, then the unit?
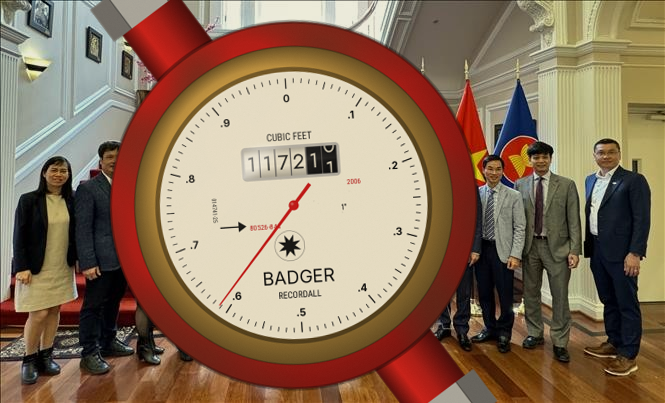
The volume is **117210.61** ft³
